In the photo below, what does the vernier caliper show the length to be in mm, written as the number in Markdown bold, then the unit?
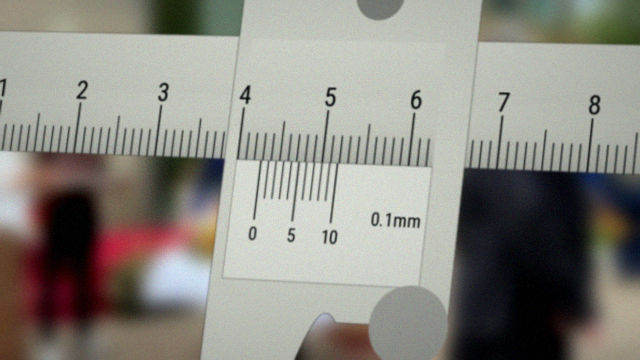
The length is **42.8** mm
